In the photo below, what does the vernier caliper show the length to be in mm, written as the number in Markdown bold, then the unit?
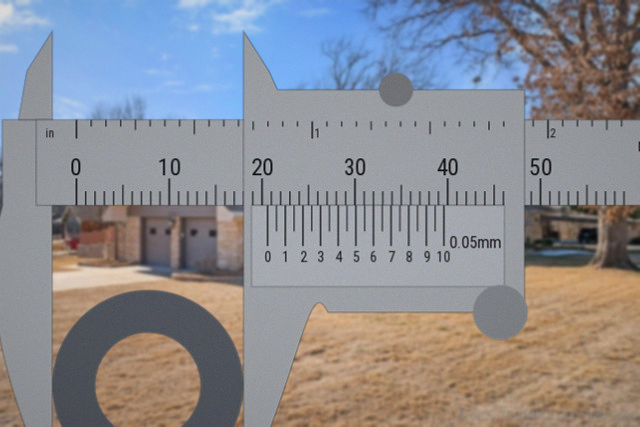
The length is **20.6** mm
